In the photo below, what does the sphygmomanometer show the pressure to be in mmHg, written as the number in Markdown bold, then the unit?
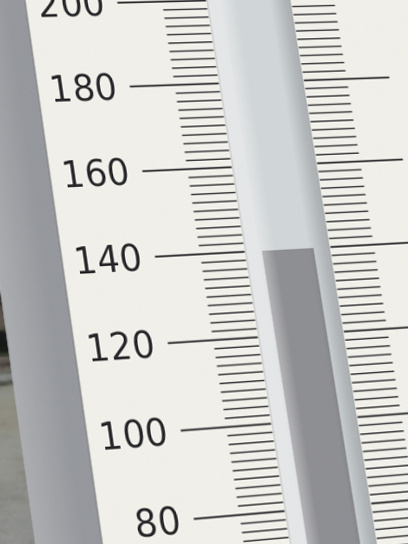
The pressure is **140** mmHg
